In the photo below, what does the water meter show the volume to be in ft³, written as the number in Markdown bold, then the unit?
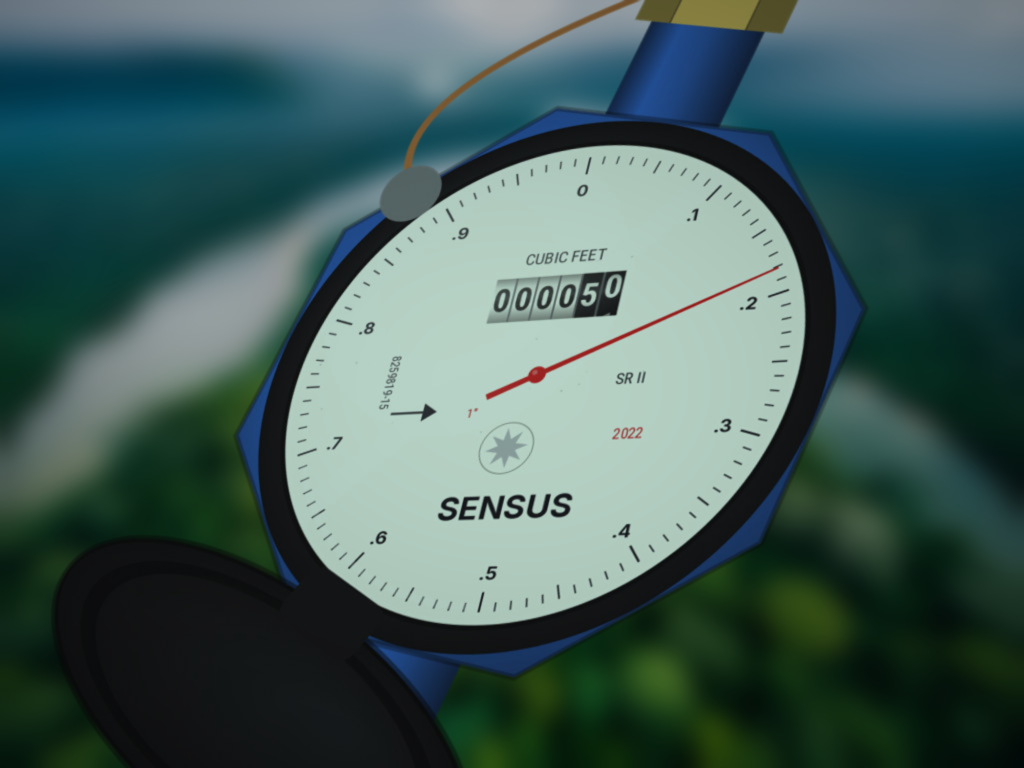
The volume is **50.18** ft³
